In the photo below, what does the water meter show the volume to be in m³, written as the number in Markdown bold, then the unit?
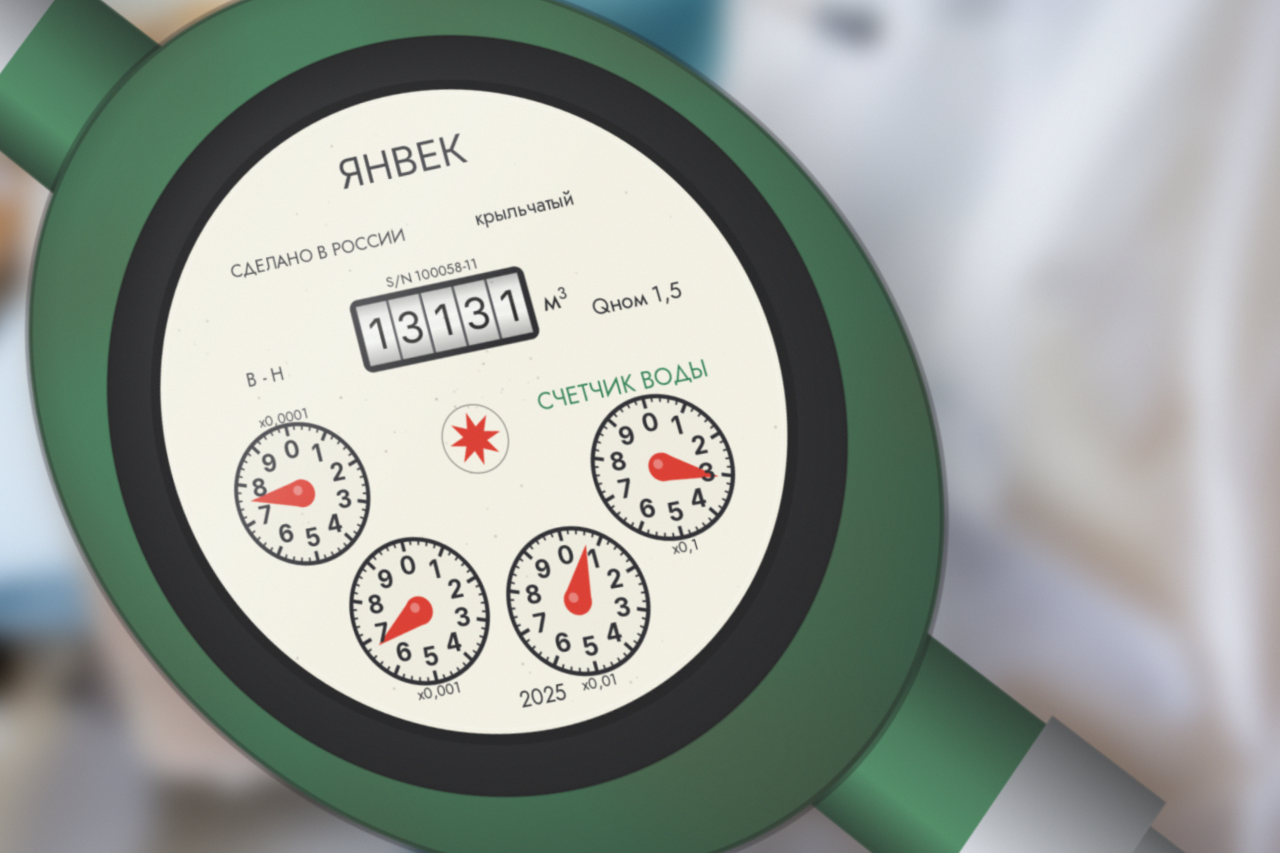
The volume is **13131.3067** m³
